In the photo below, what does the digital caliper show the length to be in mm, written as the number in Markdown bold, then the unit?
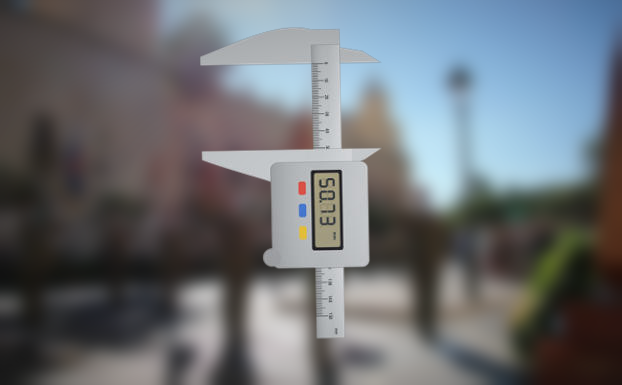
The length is **50.73** mm
